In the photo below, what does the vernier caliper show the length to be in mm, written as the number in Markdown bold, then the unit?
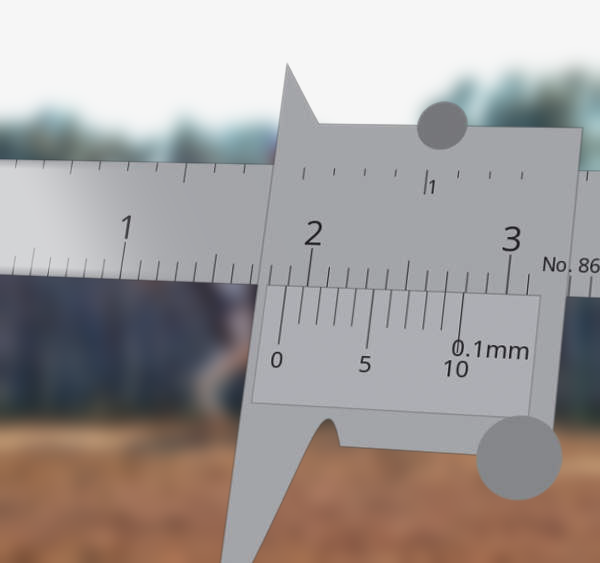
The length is **18.9** mm
